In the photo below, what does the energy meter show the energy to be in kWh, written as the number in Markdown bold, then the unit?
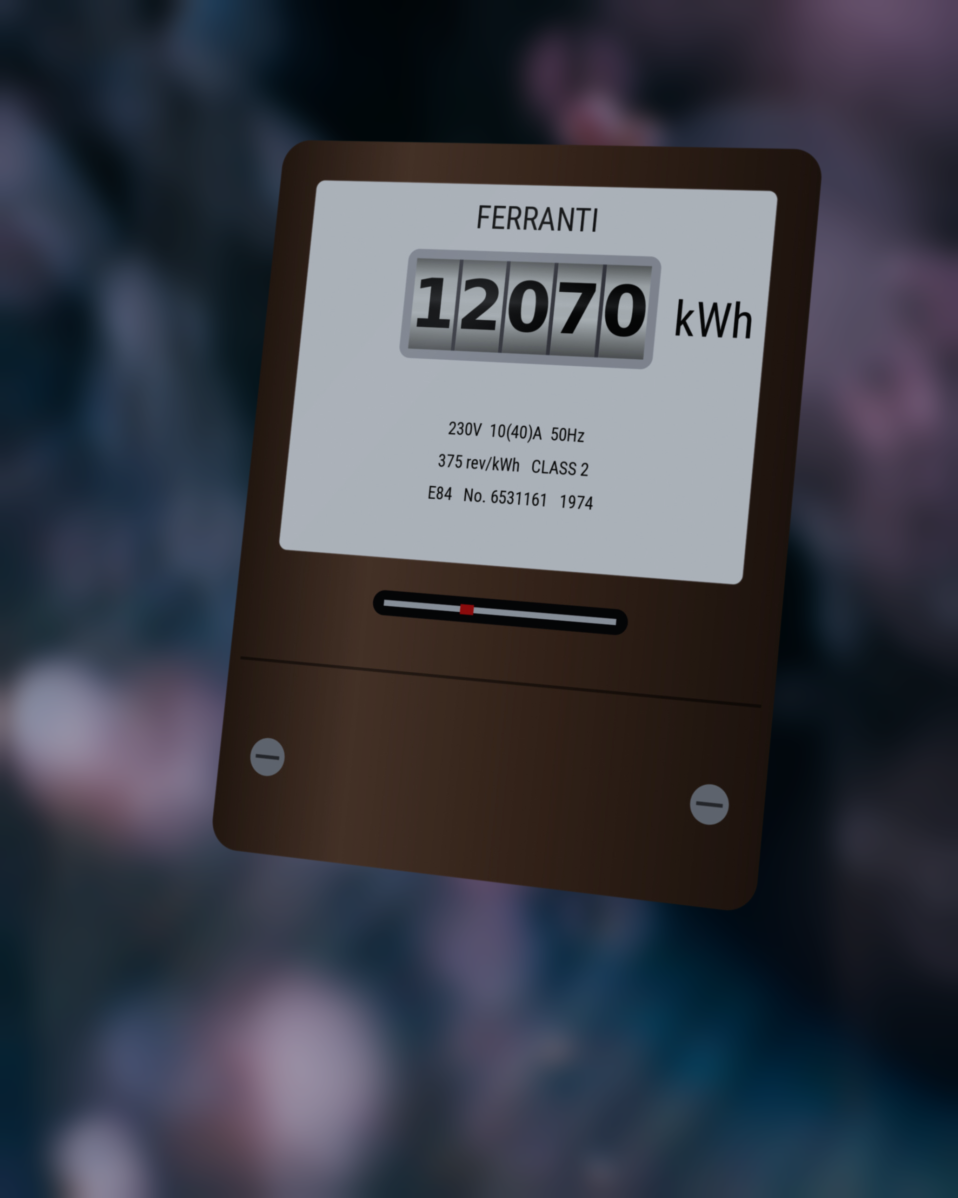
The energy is **12070** kWh
